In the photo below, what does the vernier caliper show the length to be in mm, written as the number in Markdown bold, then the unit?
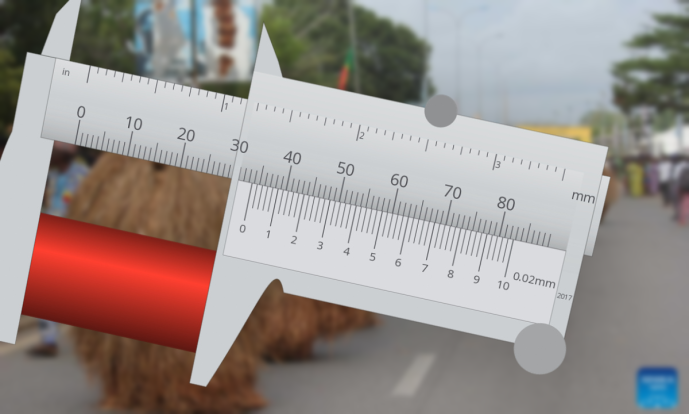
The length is **33.6** mm
